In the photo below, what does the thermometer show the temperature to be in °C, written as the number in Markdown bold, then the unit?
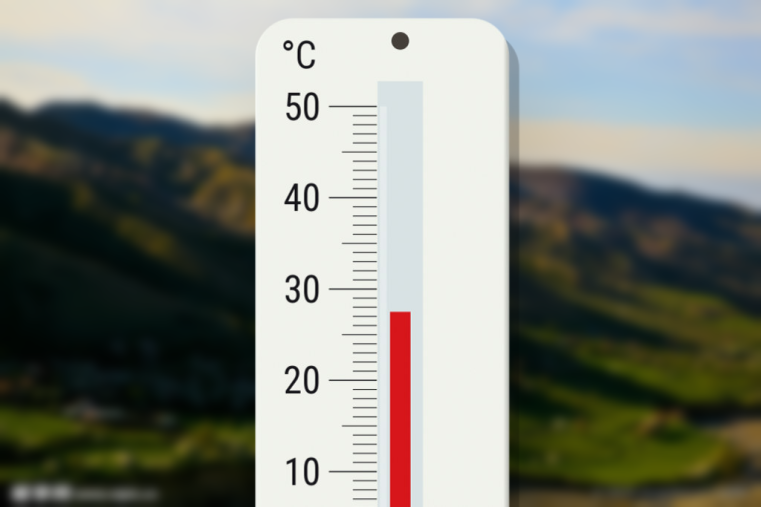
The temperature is **27.5** °C
